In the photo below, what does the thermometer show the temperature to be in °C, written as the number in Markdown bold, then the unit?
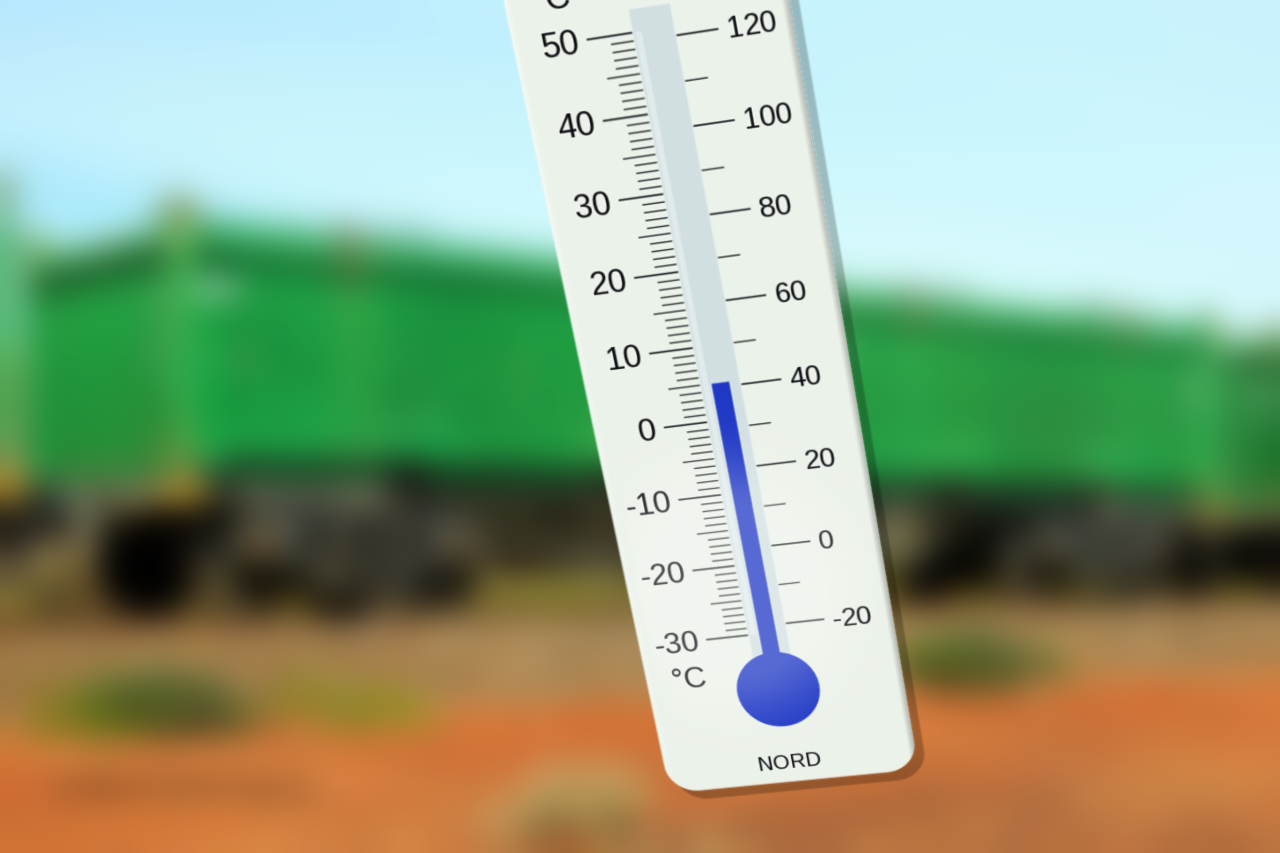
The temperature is **5** °C
